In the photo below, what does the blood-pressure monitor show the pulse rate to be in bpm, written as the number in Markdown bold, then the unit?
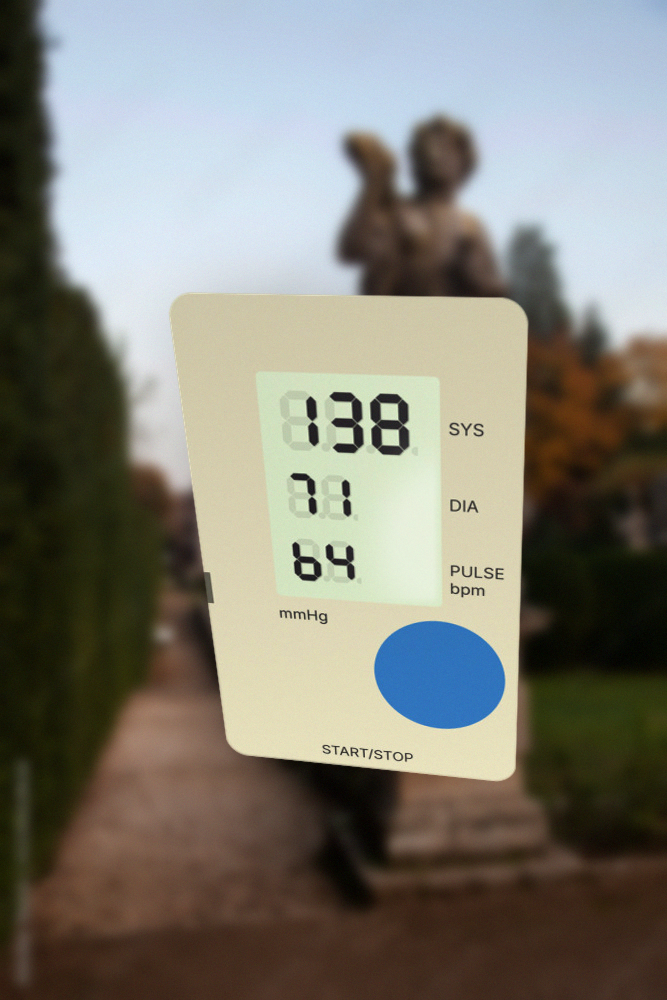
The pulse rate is **64** bpm
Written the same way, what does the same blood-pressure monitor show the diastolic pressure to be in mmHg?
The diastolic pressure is **71** mmHg
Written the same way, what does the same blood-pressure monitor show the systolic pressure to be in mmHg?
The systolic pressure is **138** mmHg
